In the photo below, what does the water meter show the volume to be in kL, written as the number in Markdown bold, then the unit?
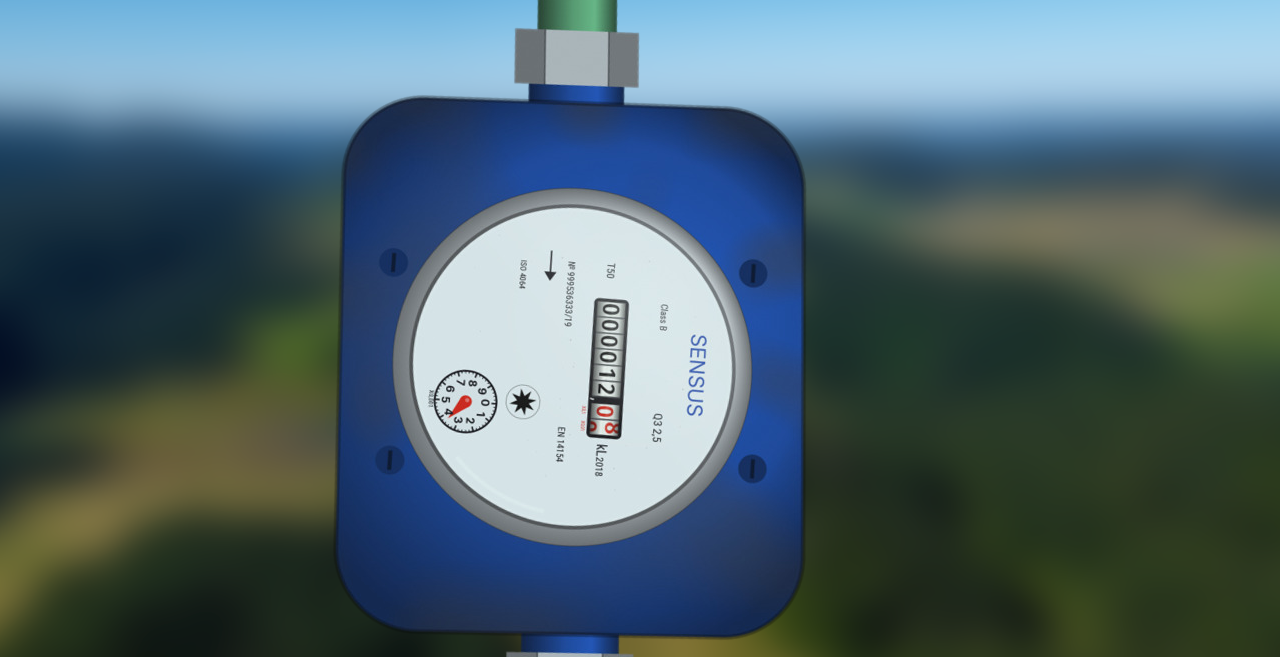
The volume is **12.083** kL
